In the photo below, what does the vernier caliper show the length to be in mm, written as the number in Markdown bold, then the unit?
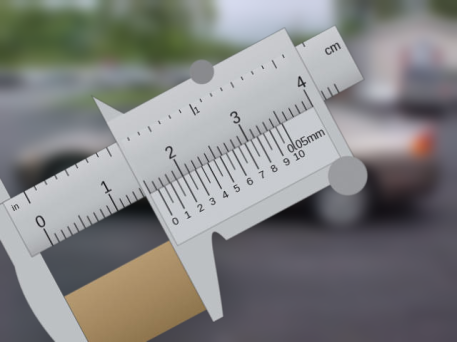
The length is **16.2** mm
